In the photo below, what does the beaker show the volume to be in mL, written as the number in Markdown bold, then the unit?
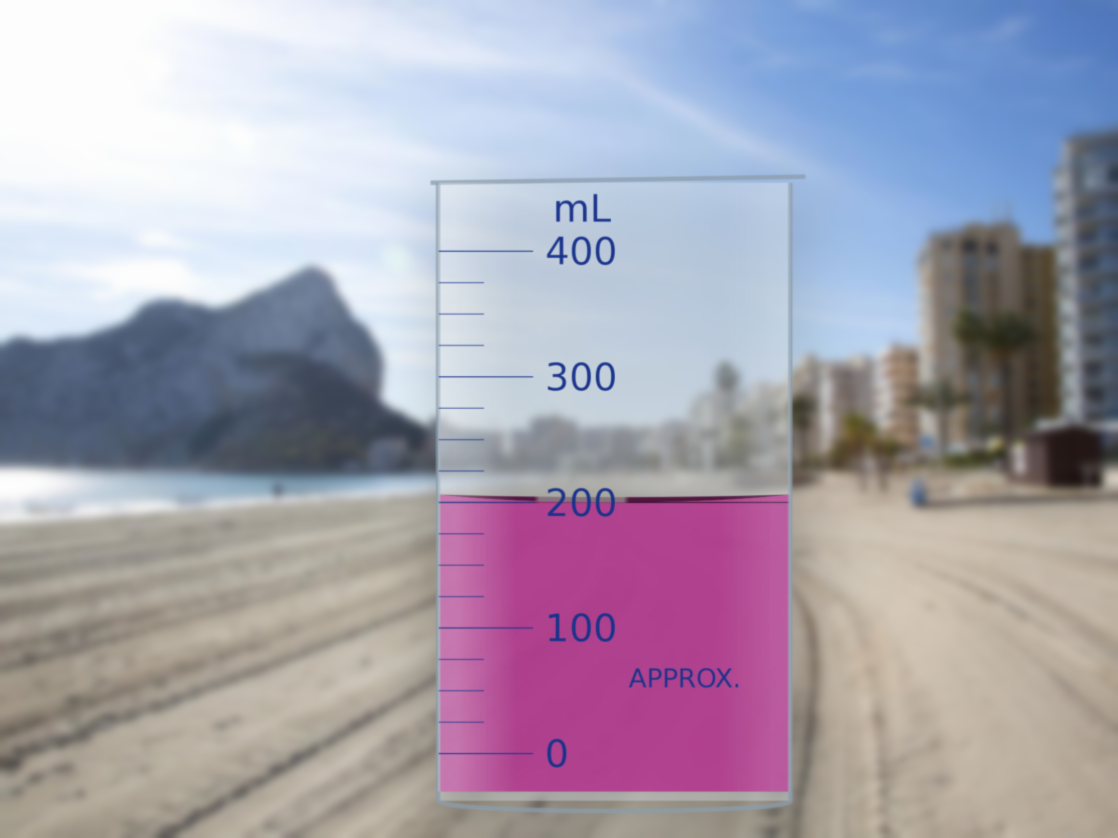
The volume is **200** mL
